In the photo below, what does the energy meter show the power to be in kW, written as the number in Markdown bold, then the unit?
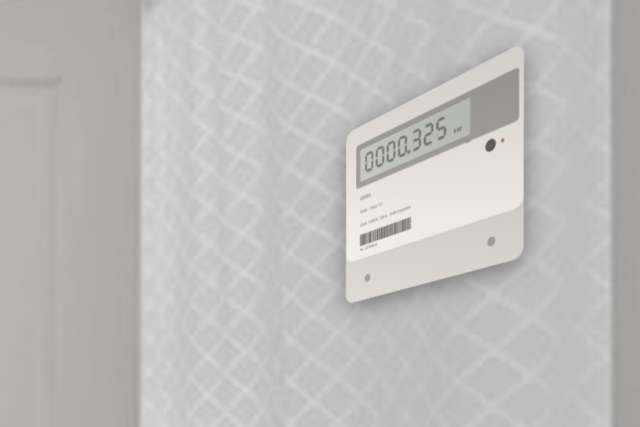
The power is **0.325** kW
